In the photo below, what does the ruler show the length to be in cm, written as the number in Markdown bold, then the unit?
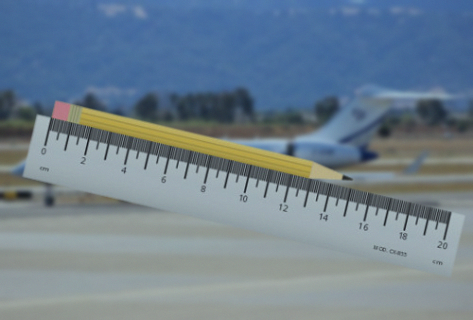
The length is **15** cm
